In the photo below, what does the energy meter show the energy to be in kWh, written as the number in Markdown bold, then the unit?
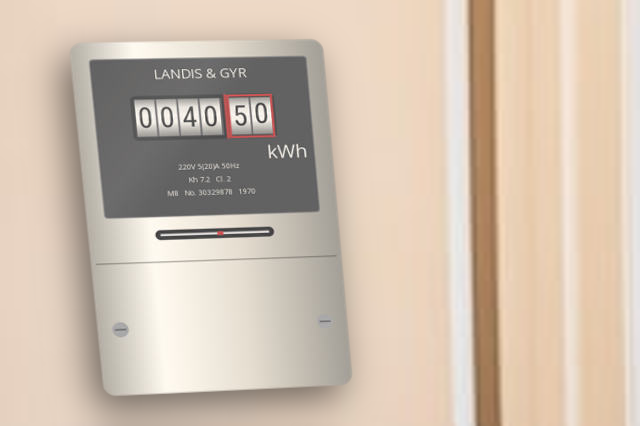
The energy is **40.50** kWh
